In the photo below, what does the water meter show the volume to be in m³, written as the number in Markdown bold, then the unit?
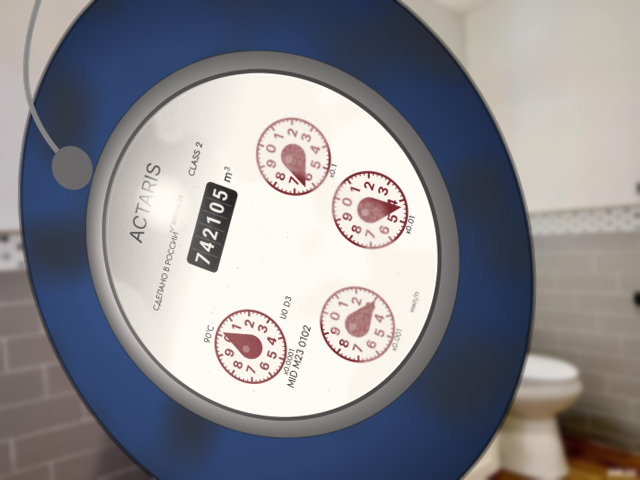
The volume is **742105.6430** m³
